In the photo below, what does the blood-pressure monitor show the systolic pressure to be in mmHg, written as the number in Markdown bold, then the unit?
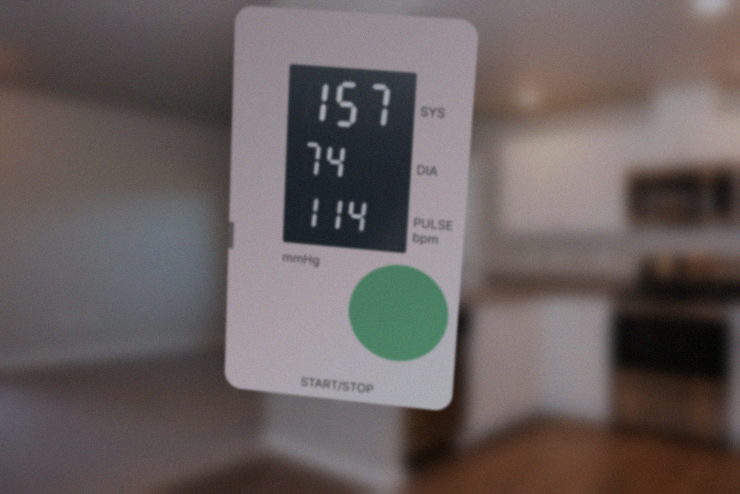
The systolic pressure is **157** mmHg
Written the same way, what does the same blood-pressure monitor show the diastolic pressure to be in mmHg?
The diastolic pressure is **74** mmHg
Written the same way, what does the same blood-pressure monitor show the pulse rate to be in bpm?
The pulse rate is **114** bpm
